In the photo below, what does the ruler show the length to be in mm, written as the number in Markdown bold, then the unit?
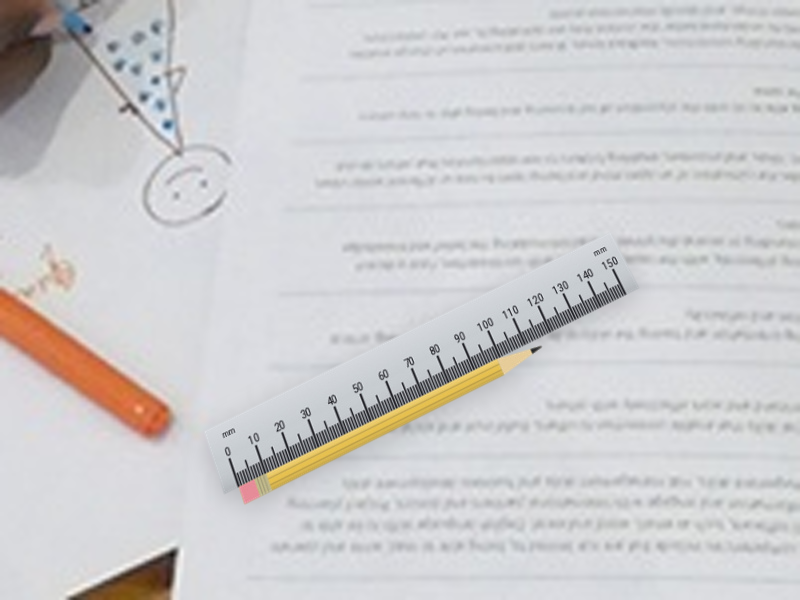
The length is **115** mm
